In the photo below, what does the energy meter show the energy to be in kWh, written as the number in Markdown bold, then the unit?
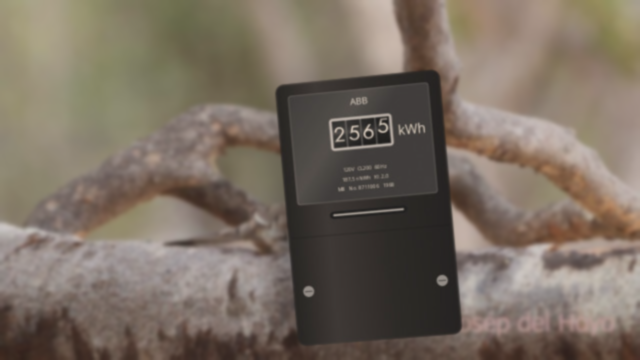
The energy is **2565** kWh
